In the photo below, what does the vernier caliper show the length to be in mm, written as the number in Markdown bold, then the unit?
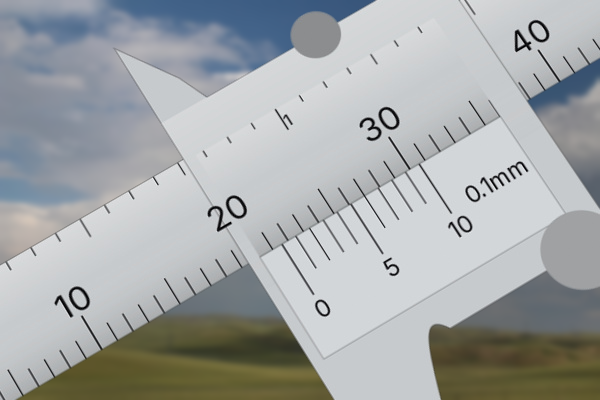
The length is **21.6** mm
